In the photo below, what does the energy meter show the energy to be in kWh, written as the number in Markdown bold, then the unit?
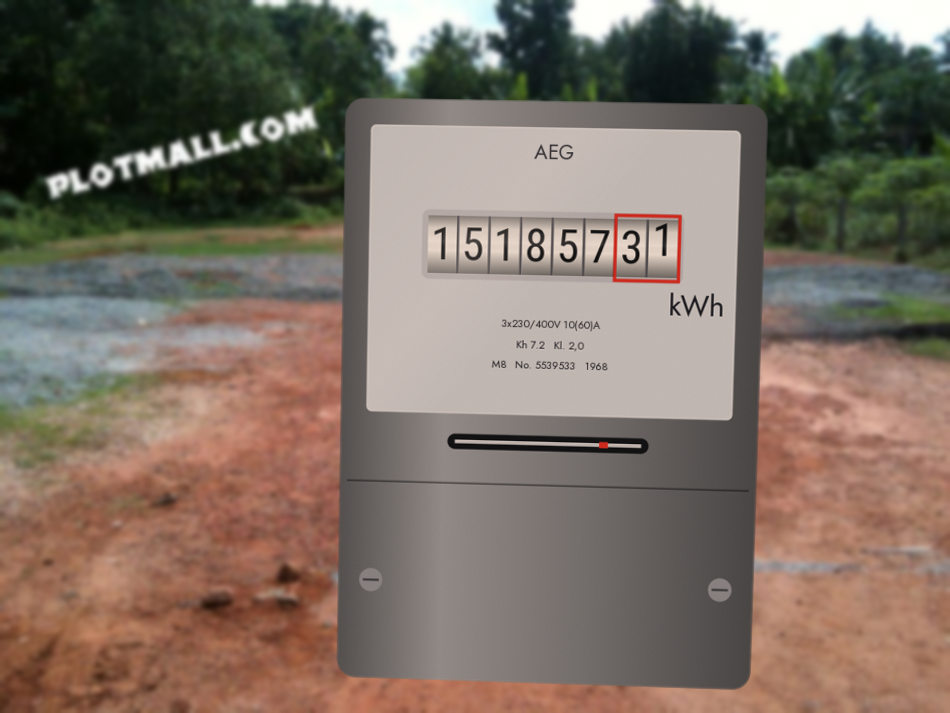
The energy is **151857.31** kWh
